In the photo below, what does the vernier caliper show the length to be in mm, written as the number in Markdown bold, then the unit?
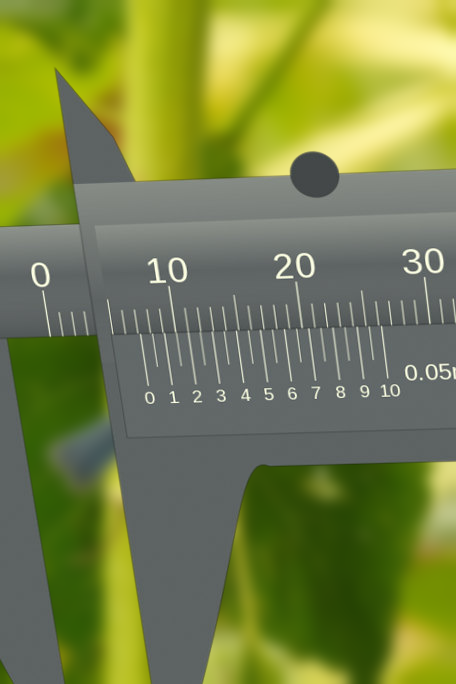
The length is **7.2** mm
